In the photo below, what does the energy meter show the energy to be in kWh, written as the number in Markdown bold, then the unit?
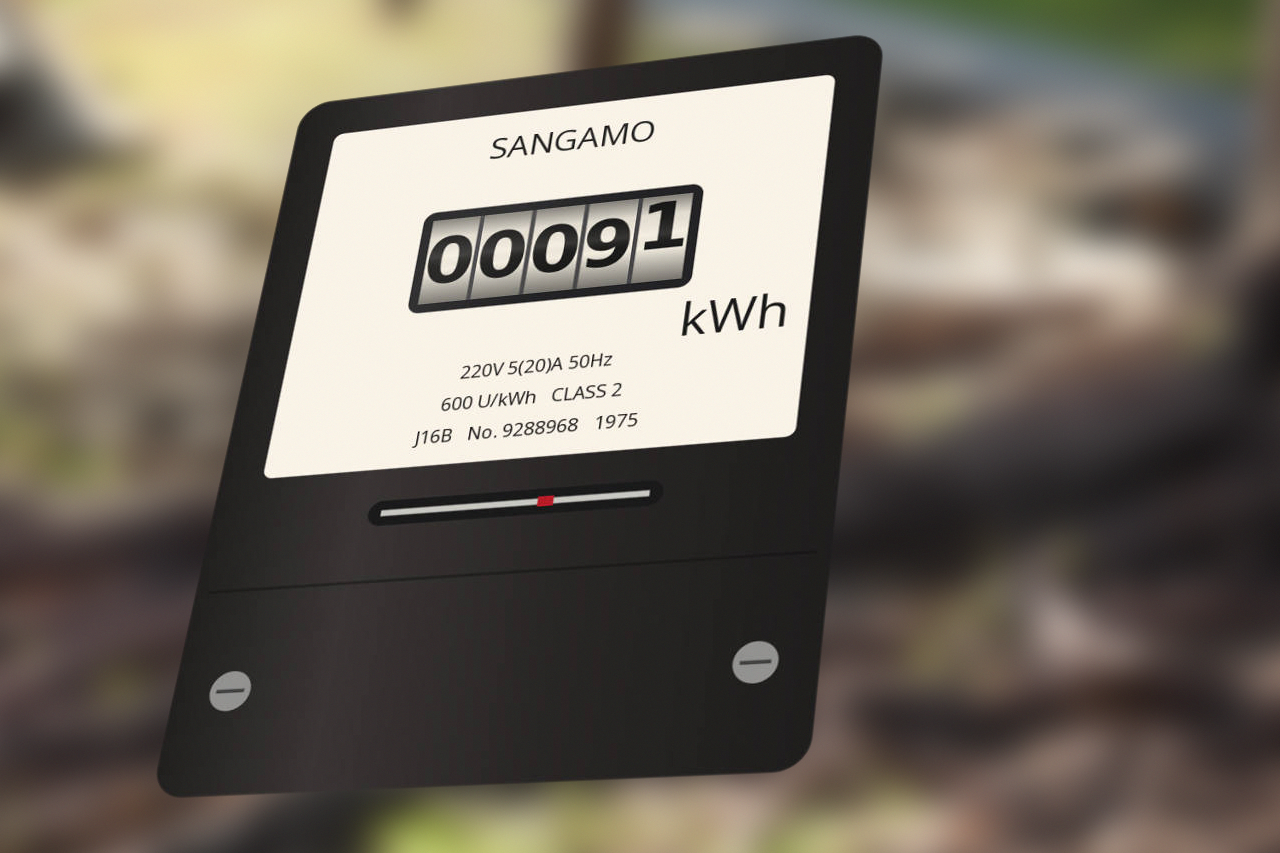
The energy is **91** kWh
